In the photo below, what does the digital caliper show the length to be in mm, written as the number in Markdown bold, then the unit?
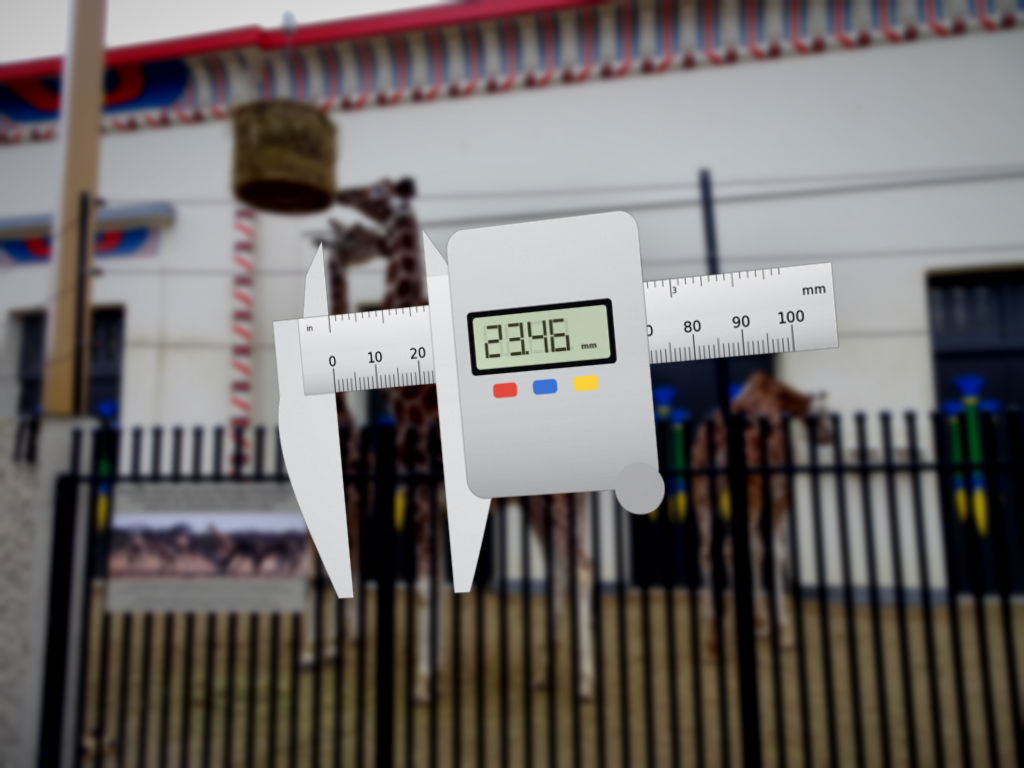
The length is **23.46** mm
